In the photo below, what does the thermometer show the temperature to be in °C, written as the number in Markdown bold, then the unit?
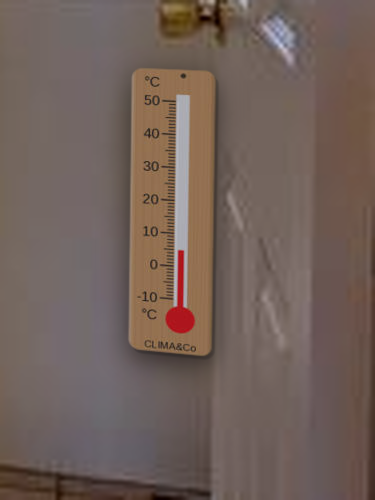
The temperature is **5** °C
